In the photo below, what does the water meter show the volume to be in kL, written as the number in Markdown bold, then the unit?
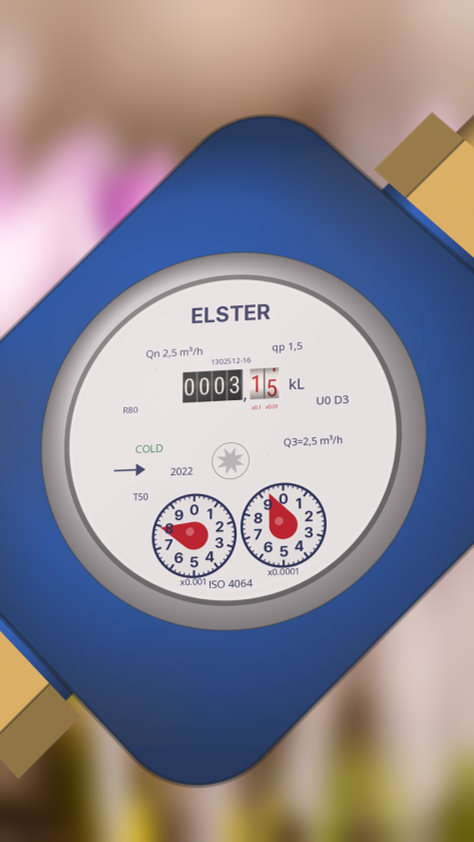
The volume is **3.1479** kL
